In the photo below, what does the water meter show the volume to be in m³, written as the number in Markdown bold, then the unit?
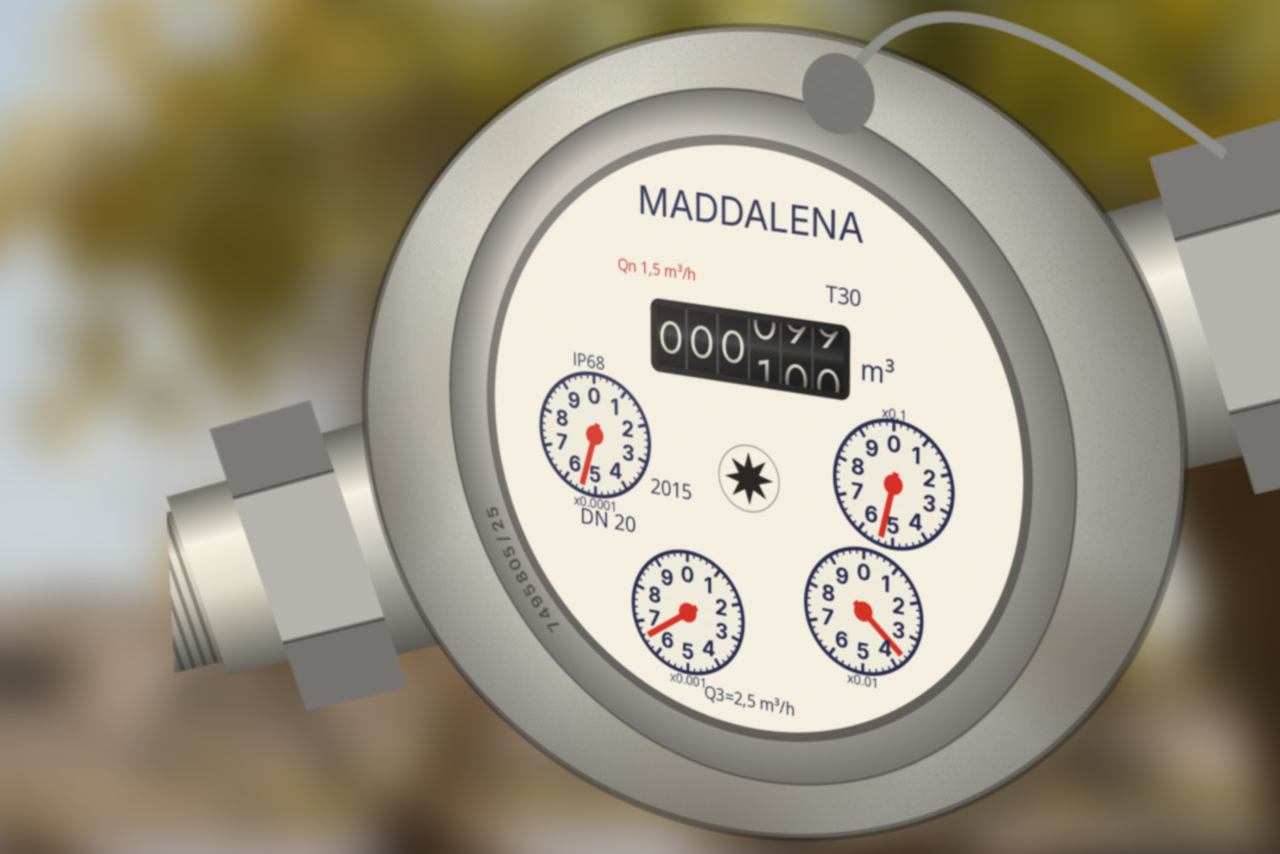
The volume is **99.5365** m³
